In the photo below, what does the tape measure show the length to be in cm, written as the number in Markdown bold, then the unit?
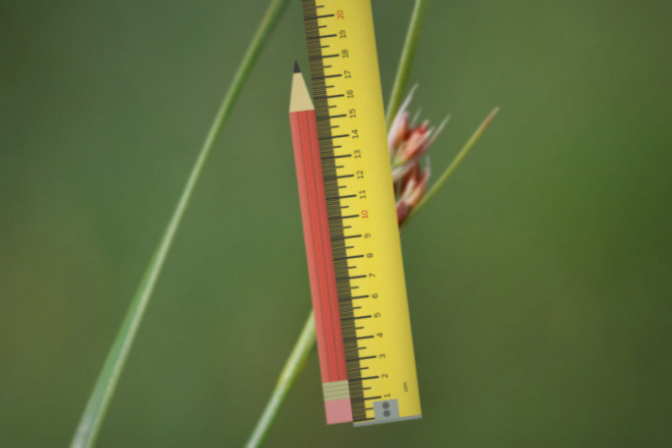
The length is **18** cm
